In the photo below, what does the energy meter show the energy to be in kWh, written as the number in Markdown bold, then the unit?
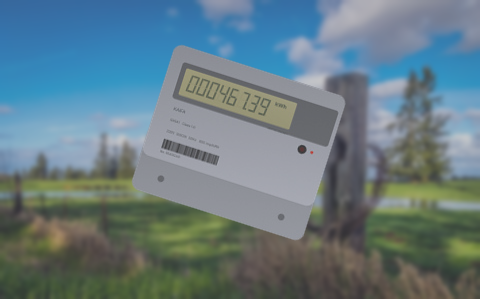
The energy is **467.39** kWh
